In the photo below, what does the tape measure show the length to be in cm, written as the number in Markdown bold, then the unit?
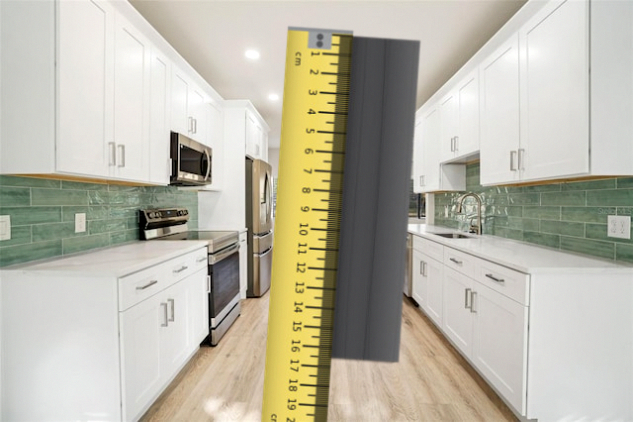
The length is **16.5** cm
